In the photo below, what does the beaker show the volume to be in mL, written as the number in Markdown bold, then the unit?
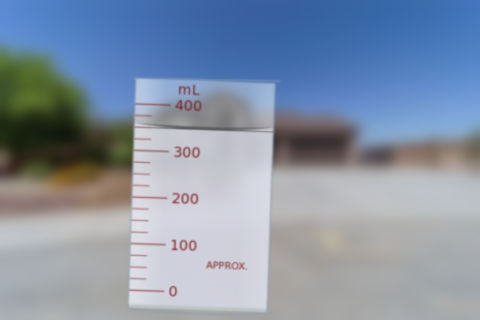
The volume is **350** mL
